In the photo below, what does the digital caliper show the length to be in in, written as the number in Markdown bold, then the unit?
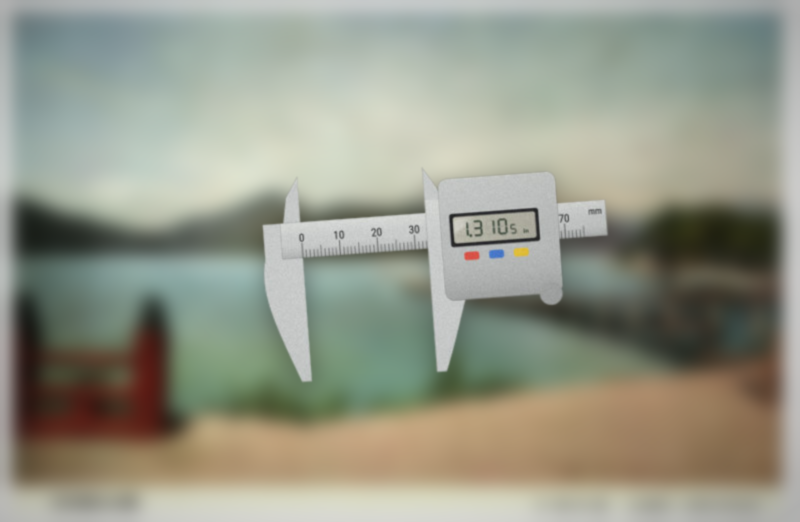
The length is **1.3105** in
